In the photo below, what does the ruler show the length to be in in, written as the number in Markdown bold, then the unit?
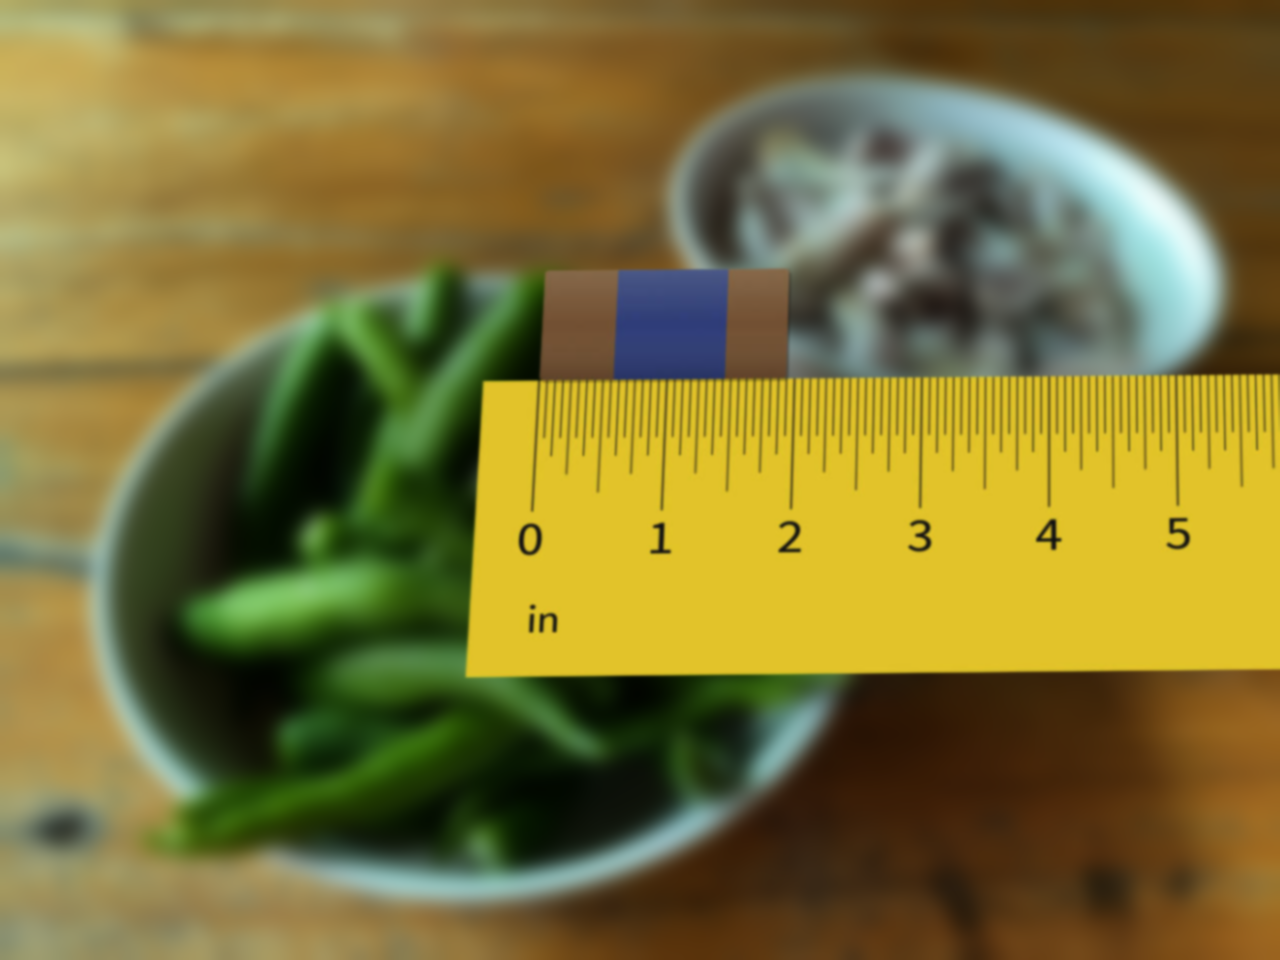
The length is **1.9375** in
